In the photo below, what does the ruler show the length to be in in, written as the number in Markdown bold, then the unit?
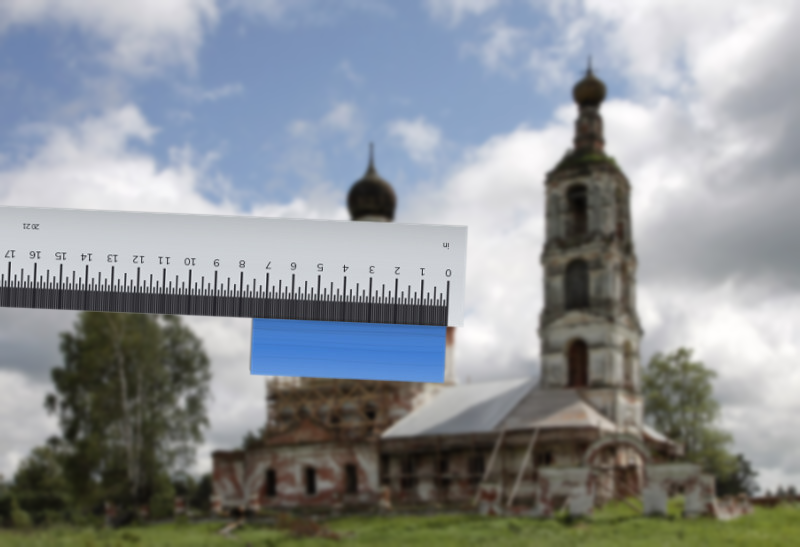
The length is **7.5** in
